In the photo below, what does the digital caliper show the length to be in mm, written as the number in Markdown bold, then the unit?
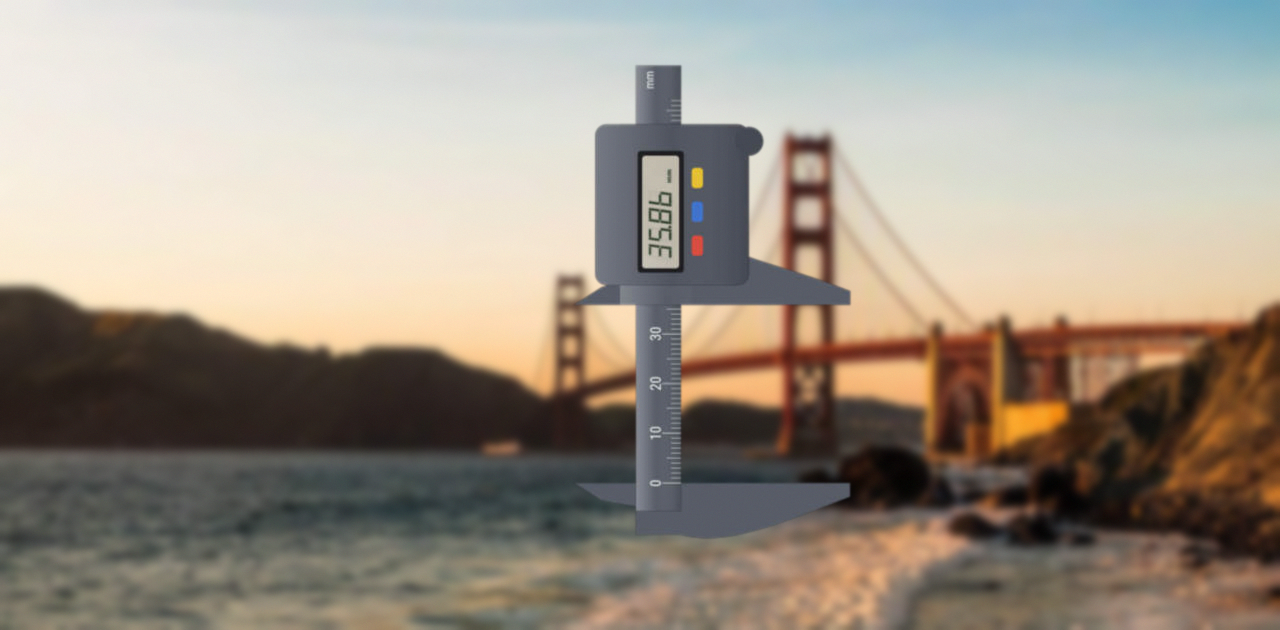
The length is **35.86** mm
